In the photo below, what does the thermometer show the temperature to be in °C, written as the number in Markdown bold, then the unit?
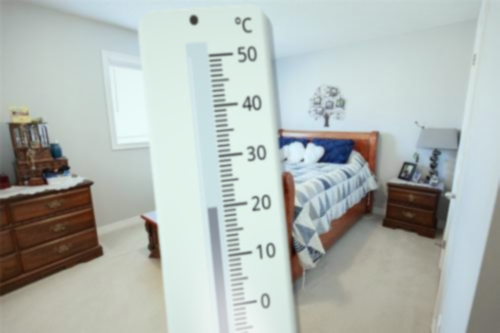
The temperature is **20** °C
